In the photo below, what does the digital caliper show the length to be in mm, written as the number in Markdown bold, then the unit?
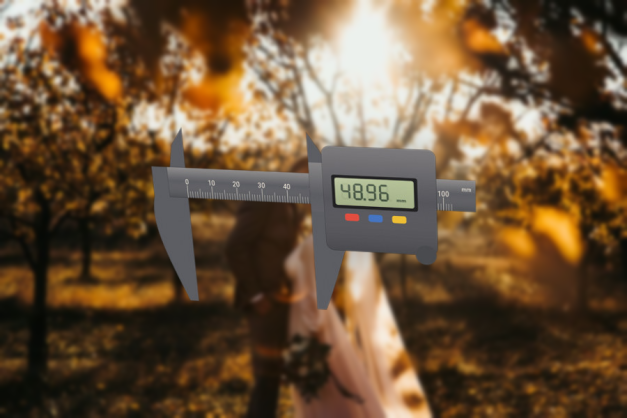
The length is **48.96** mm
